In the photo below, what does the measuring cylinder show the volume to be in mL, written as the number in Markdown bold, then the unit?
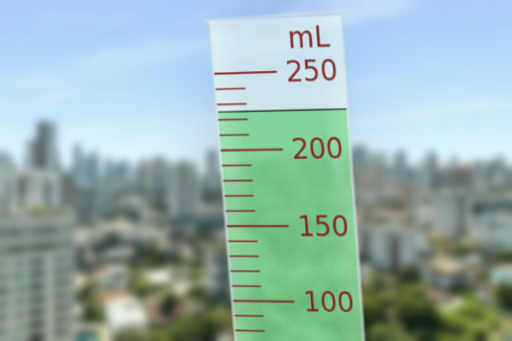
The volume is **225** mL
